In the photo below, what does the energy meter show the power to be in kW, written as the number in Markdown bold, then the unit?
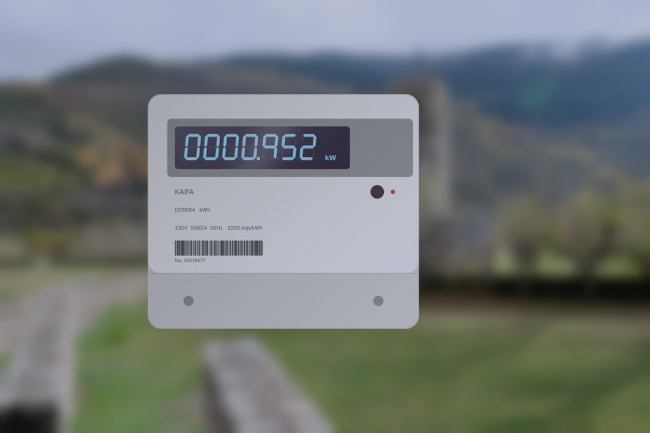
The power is **0.952** kW
